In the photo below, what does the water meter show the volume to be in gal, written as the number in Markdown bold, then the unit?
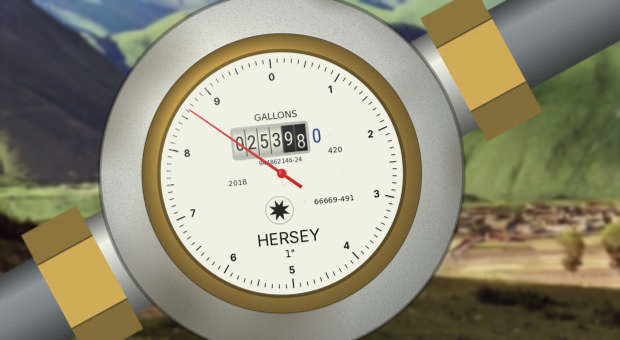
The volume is **253978.6** gal
